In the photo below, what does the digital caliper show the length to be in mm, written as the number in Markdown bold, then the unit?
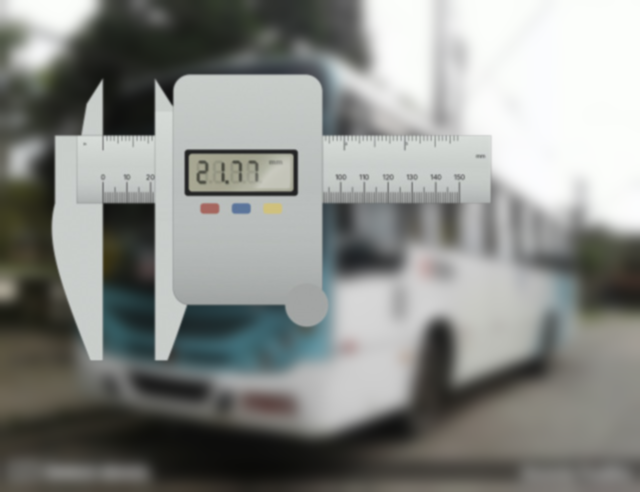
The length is **21.77** mm
